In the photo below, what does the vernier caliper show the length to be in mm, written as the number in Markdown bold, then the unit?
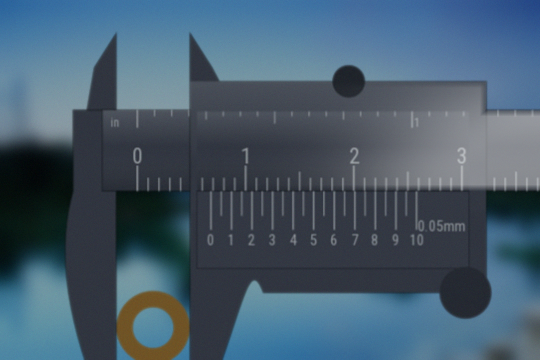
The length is **6.8** mm
